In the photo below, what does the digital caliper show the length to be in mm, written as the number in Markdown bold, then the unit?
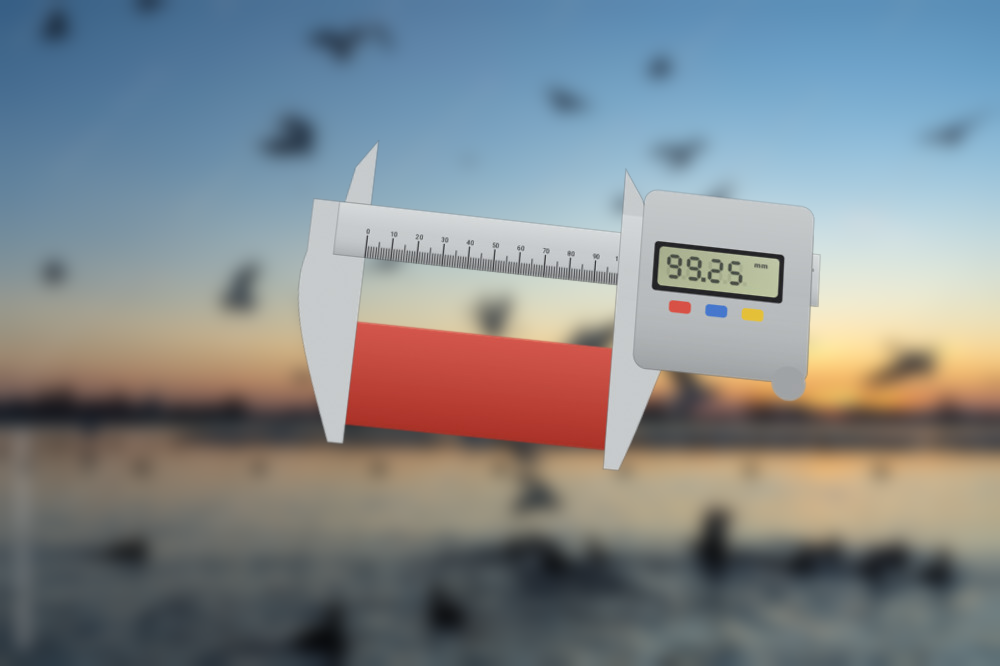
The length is **99.25** mm
